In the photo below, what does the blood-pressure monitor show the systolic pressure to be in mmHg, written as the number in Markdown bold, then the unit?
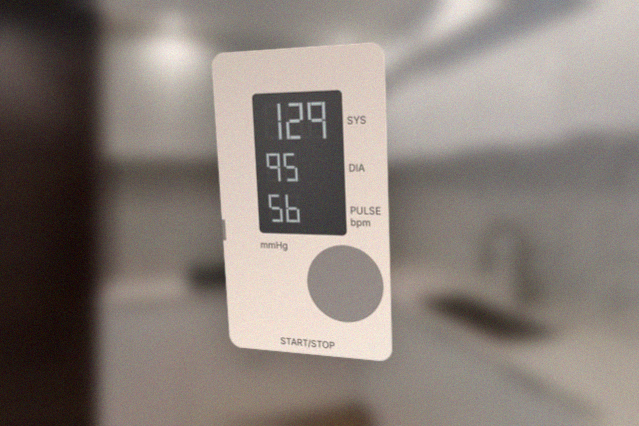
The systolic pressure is **129** mmHg
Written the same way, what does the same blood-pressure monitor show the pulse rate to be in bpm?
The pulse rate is **56** bpm
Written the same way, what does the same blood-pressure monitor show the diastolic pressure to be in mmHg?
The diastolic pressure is **95** mmHg
